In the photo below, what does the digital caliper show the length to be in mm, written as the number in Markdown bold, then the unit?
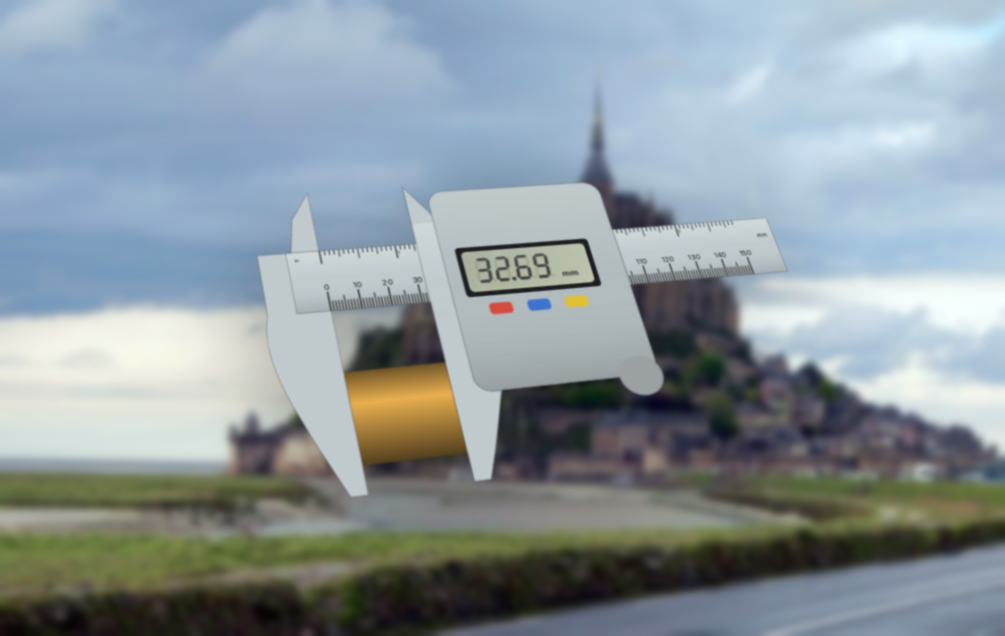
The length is **32.69** mm
